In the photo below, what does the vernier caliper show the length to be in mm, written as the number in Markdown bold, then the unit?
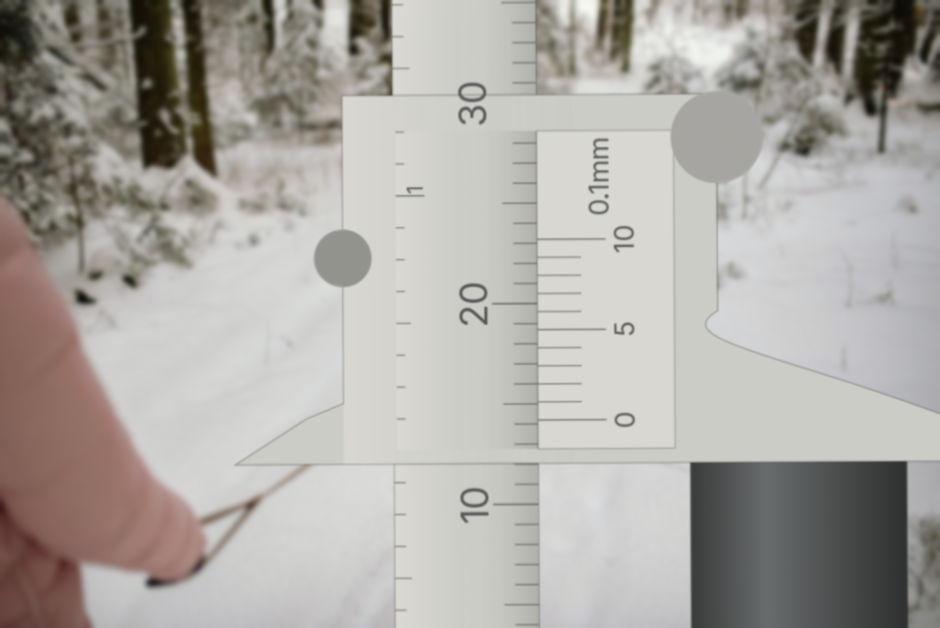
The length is **14.2** mm
